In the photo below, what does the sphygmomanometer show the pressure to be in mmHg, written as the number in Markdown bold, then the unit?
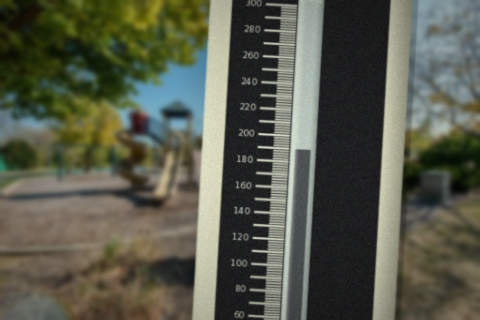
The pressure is **190** mmHg
